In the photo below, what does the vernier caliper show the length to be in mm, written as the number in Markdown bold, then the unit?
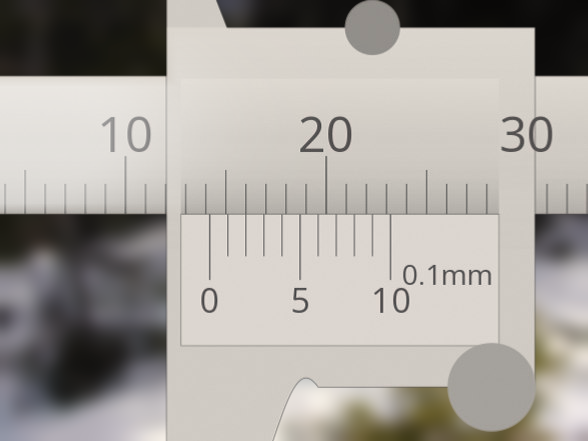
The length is **14.2** mm
